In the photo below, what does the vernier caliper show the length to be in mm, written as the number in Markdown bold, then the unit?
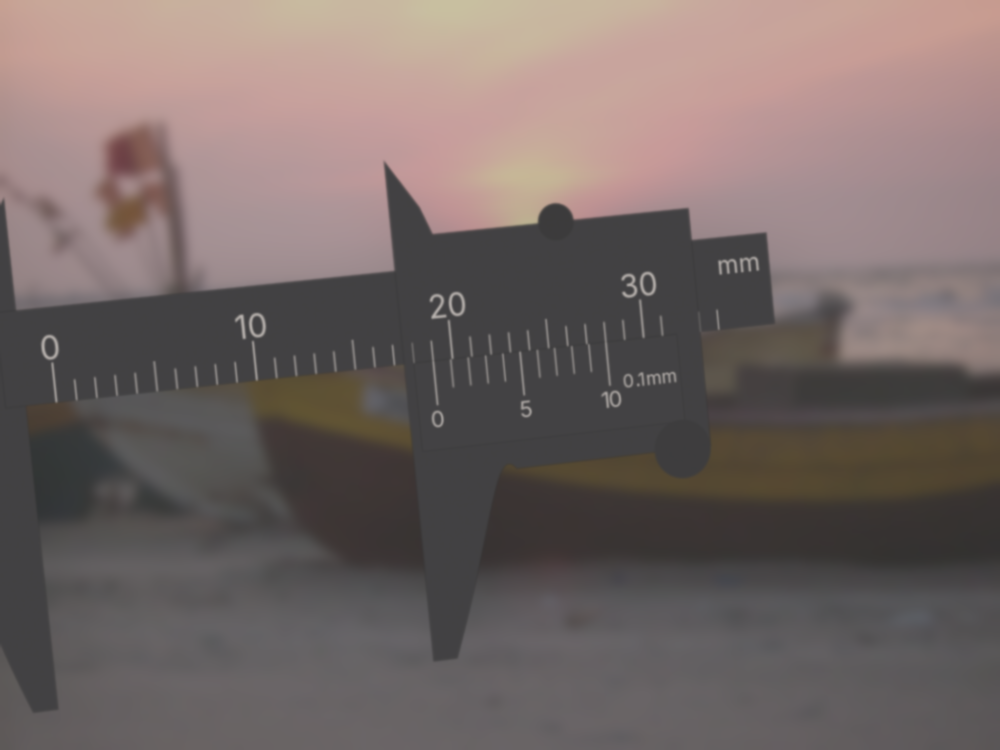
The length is **19.0** mm
